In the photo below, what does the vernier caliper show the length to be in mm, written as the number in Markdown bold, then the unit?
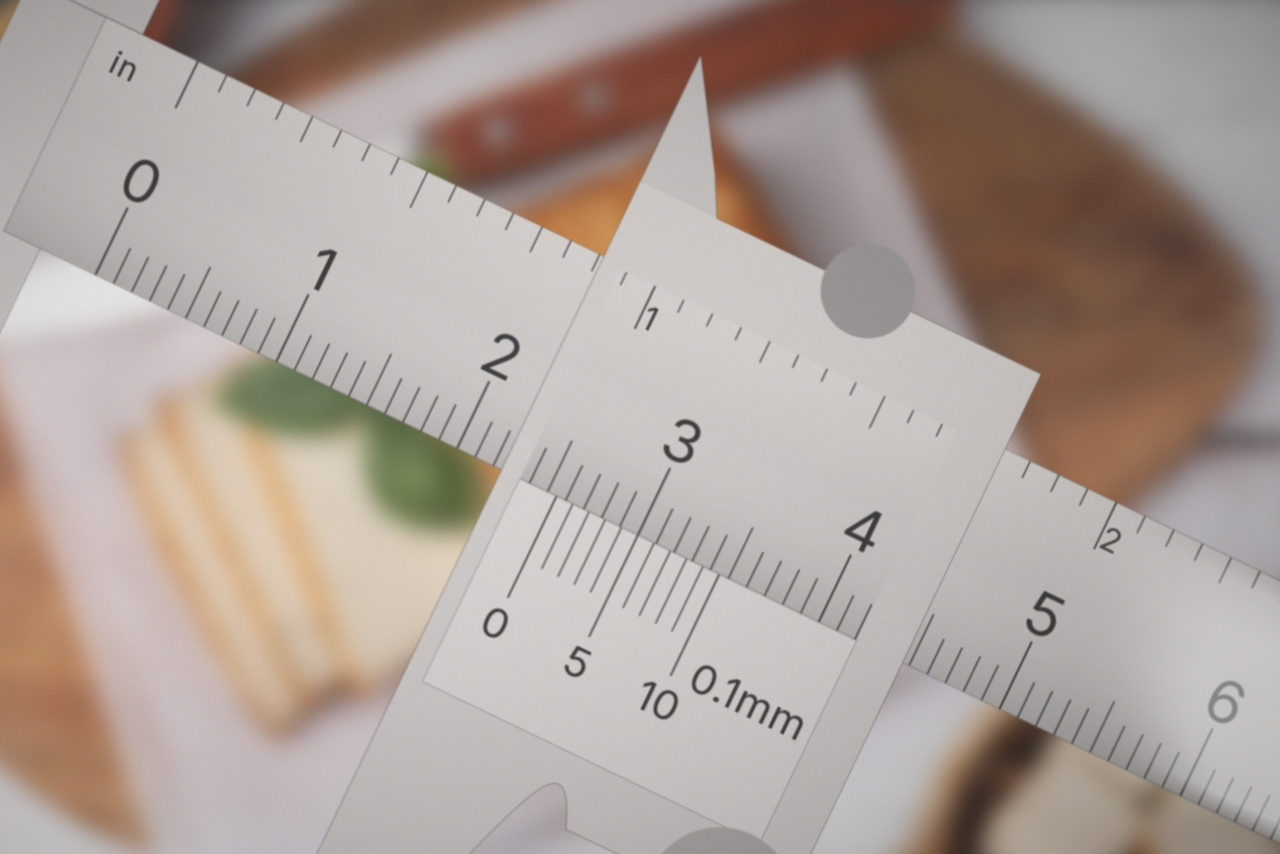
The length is **25.5** mm
